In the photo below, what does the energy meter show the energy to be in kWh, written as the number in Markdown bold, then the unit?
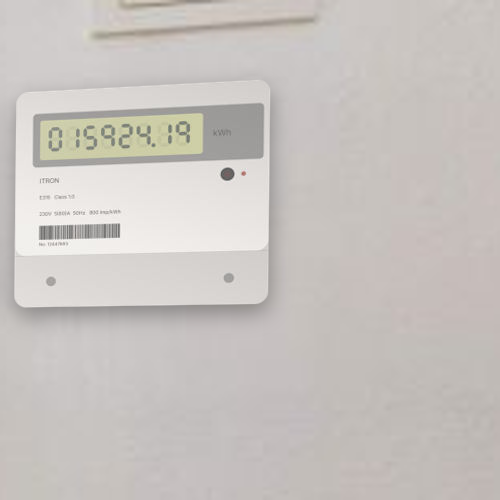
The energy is **15924.19** kWh
